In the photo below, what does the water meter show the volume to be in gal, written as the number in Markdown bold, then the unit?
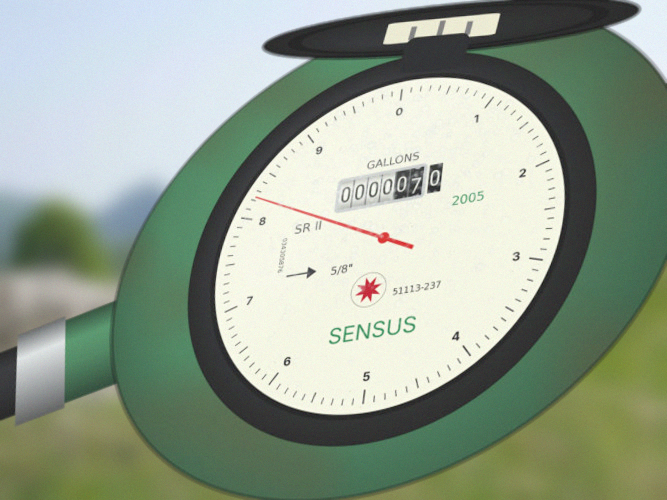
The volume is **68.2** gal
